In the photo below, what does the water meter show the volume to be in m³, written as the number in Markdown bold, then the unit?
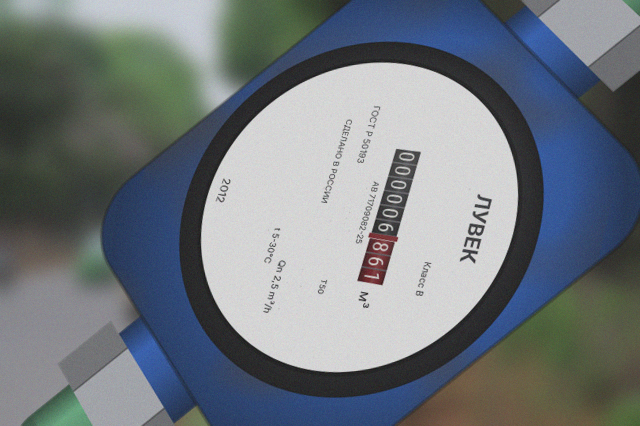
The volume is **6.861** m³
